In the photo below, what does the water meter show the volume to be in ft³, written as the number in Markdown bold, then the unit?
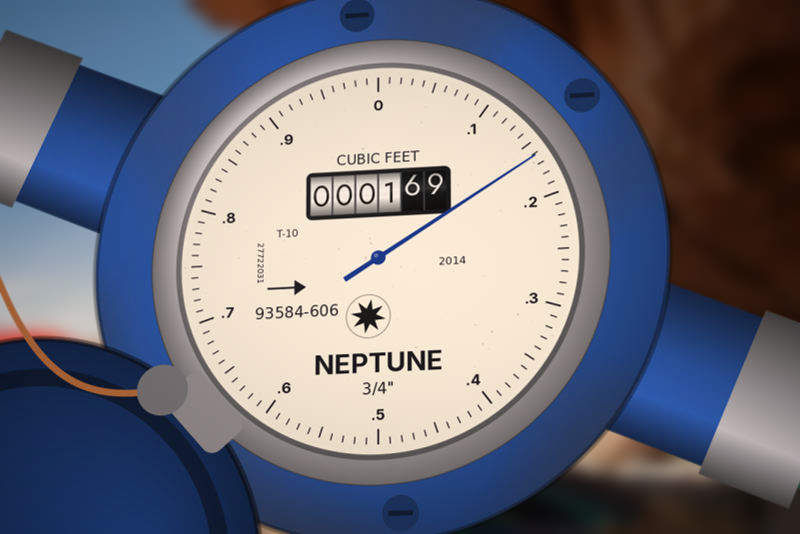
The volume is **169.16** ft³
